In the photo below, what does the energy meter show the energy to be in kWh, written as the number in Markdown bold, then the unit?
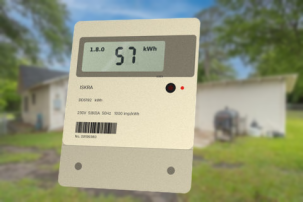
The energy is **57** kWh
